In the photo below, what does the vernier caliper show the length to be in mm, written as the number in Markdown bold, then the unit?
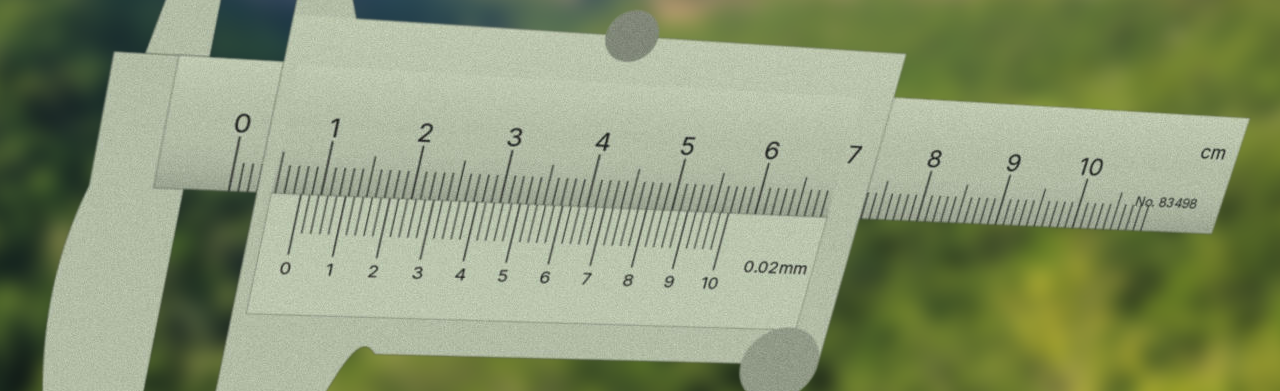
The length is **7.8** mm
